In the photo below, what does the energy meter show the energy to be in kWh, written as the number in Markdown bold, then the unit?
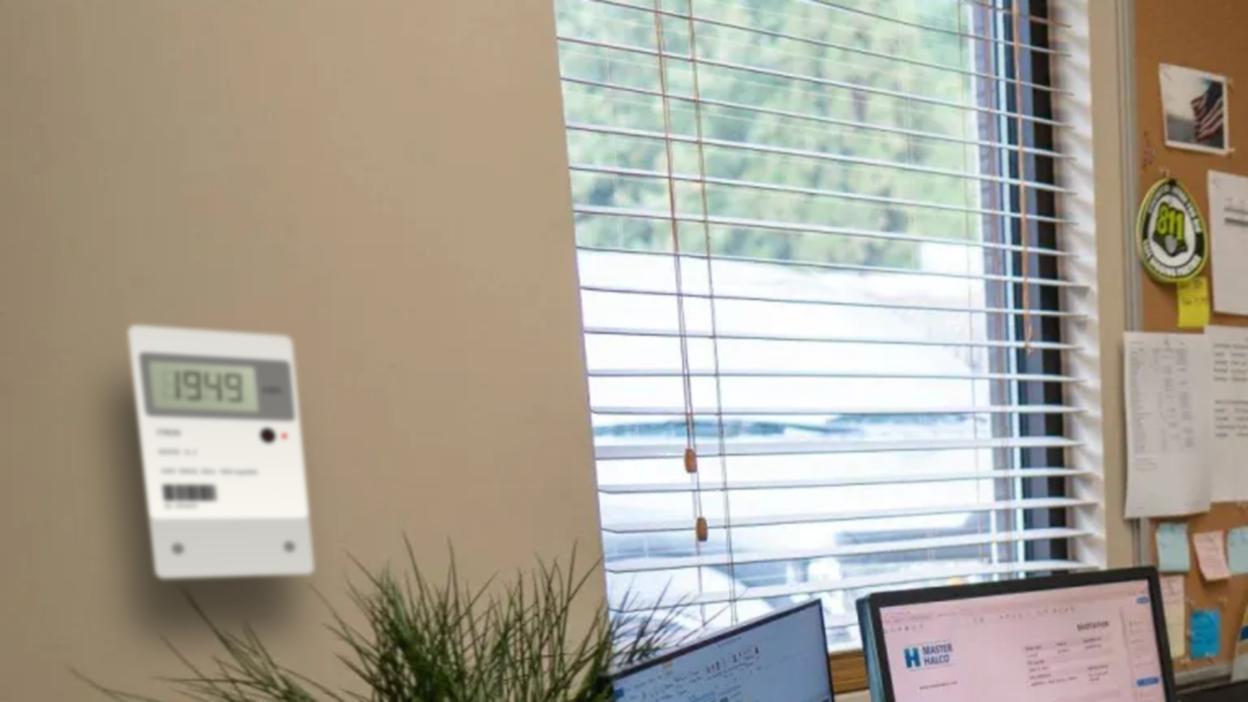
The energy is **1949** kWh
